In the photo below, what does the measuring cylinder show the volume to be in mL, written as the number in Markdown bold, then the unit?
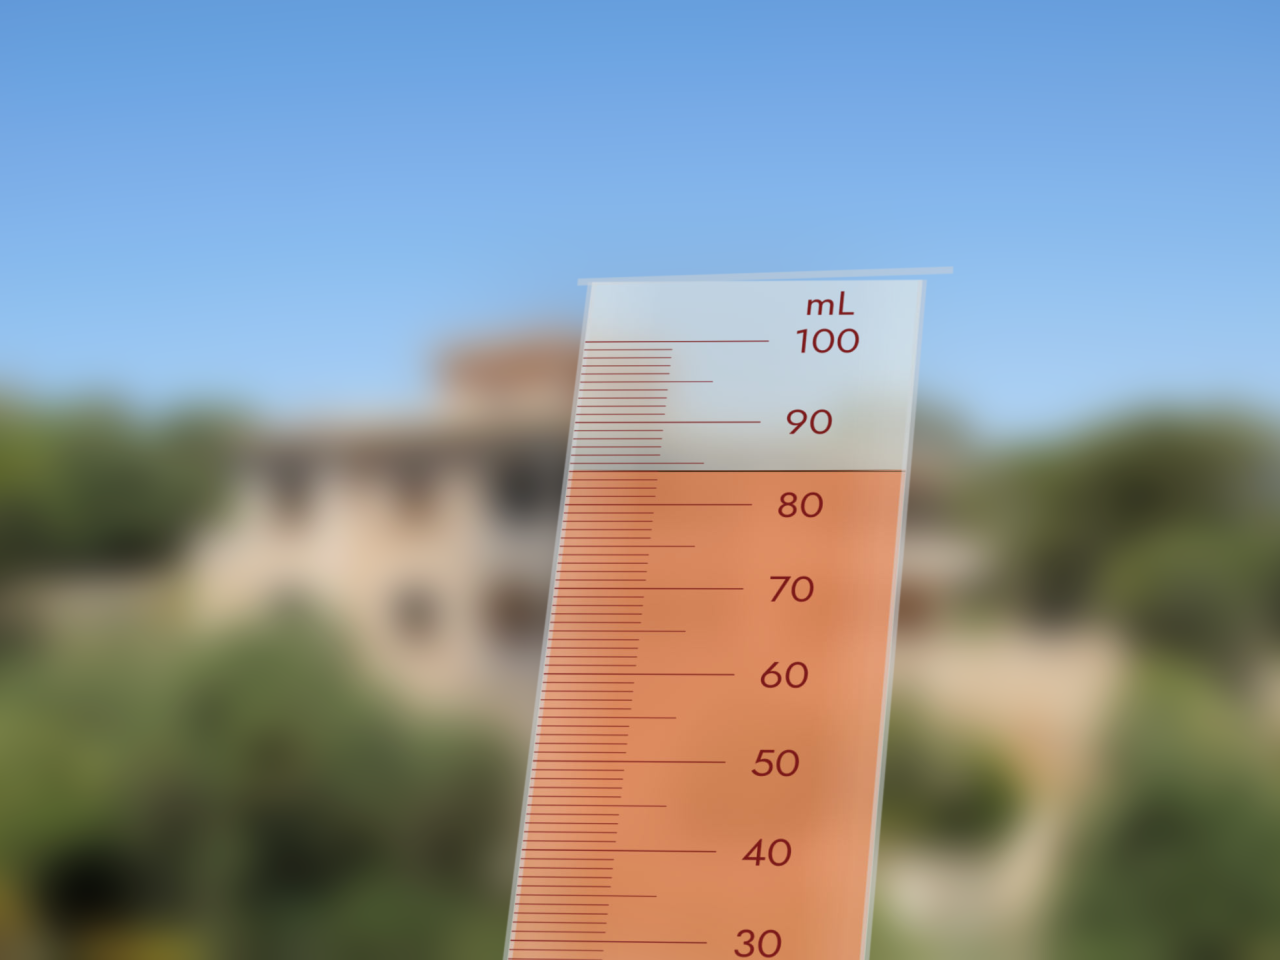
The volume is **84** mL
